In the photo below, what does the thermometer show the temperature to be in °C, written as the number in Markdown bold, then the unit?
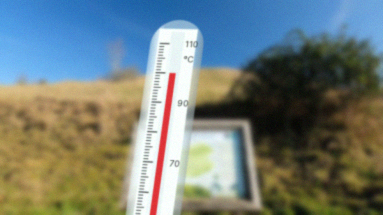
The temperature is **100** °C
